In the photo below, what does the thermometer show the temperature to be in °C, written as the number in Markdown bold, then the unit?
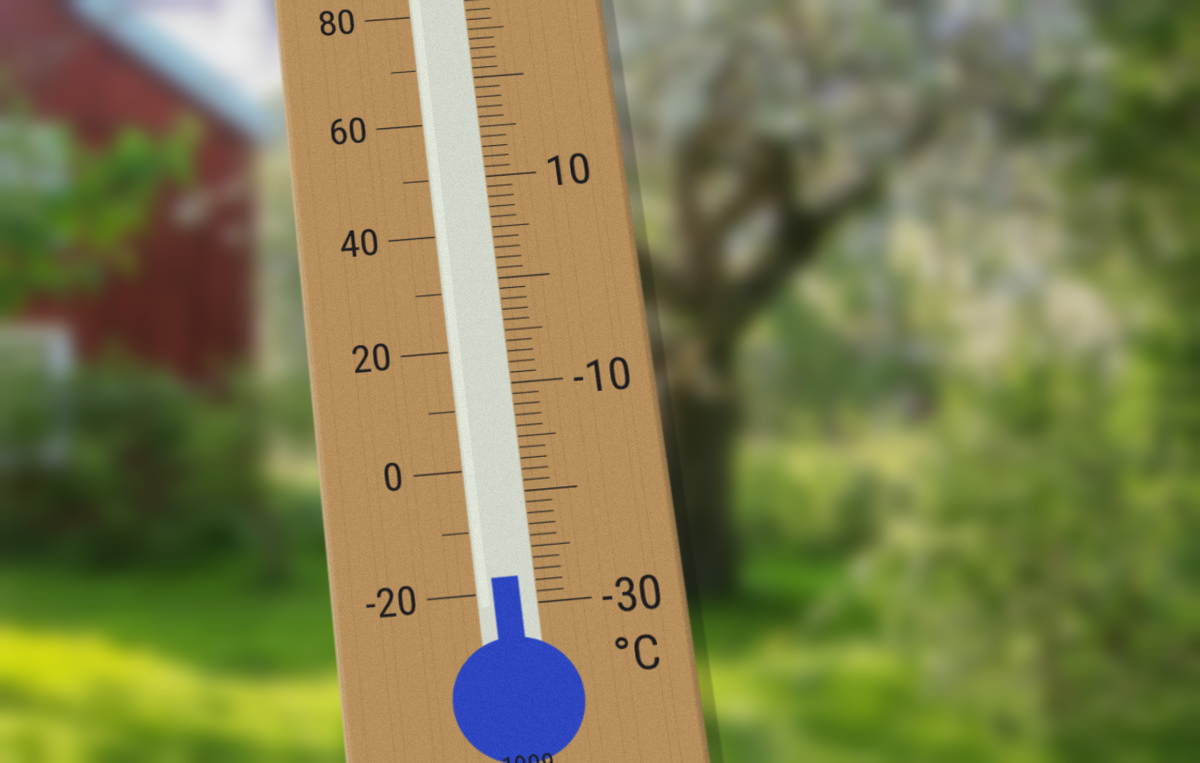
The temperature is **-27.5** °C
